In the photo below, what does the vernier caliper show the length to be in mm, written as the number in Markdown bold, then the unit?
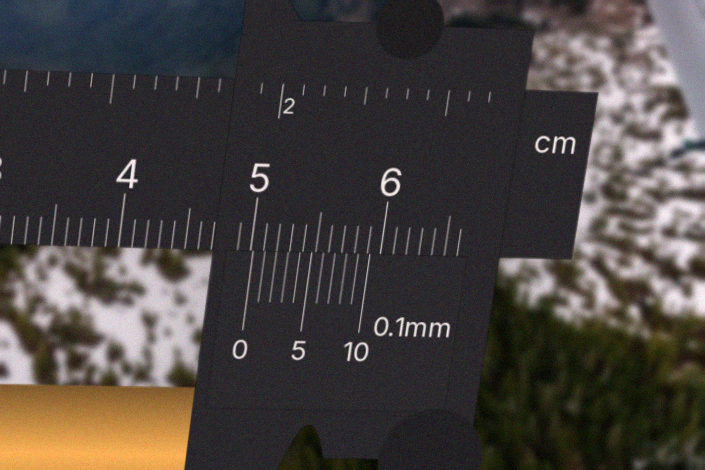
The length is **50.2** mm
